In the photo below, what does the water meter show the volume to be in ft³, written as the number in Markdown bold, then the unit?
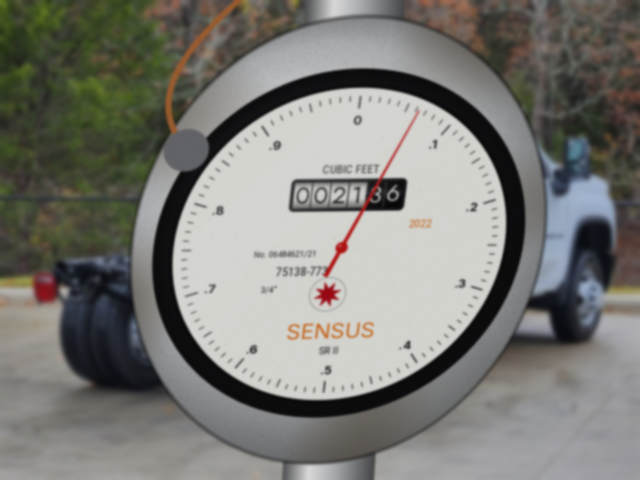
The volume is **2136.06** ft³
